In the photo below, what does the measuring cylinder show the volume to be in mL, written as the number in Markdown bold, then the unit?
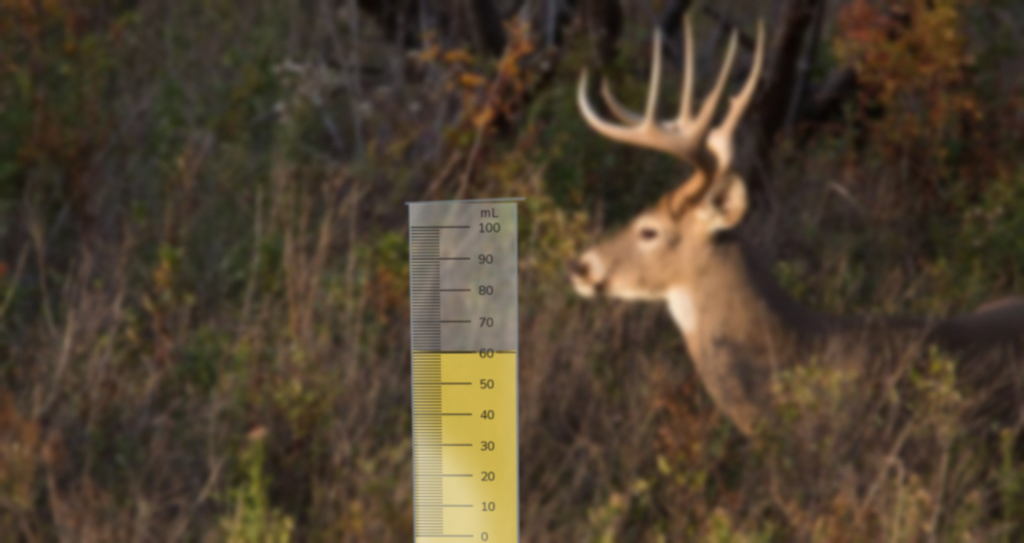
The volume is **60** mL
